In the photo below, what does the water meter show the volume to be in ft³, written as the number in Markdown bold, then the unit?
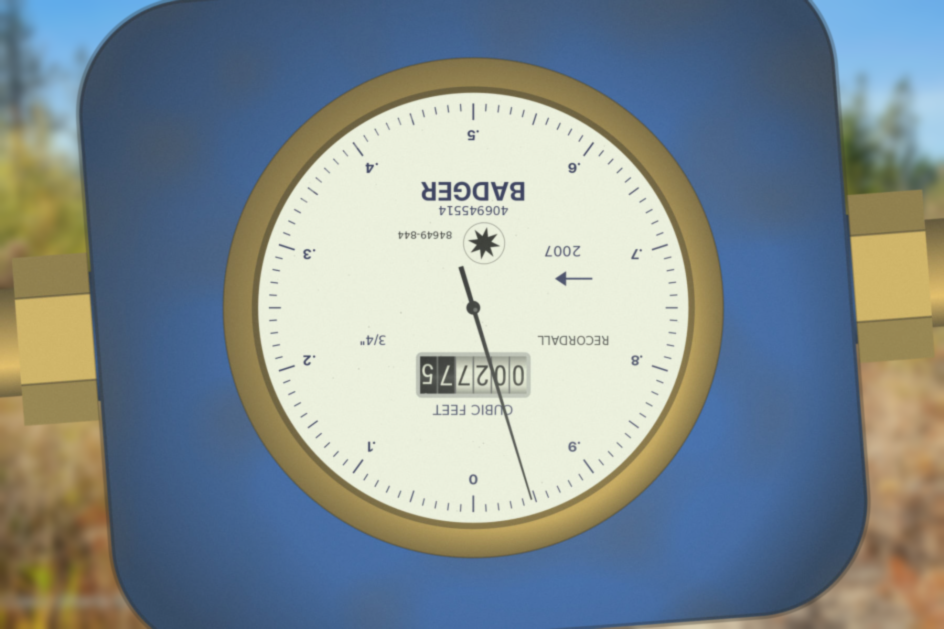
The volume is **2774.95** ft³
